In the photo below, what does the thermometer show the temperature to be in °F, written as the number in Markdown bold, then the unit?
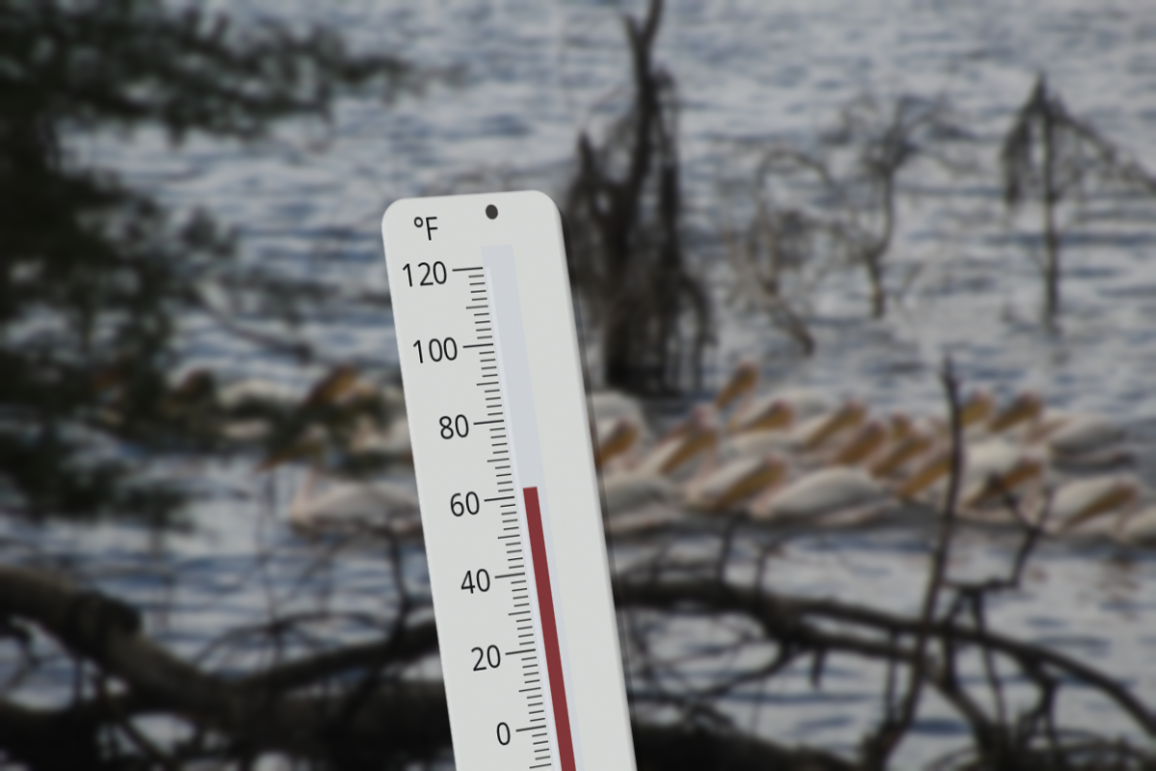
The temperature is **62** °F
